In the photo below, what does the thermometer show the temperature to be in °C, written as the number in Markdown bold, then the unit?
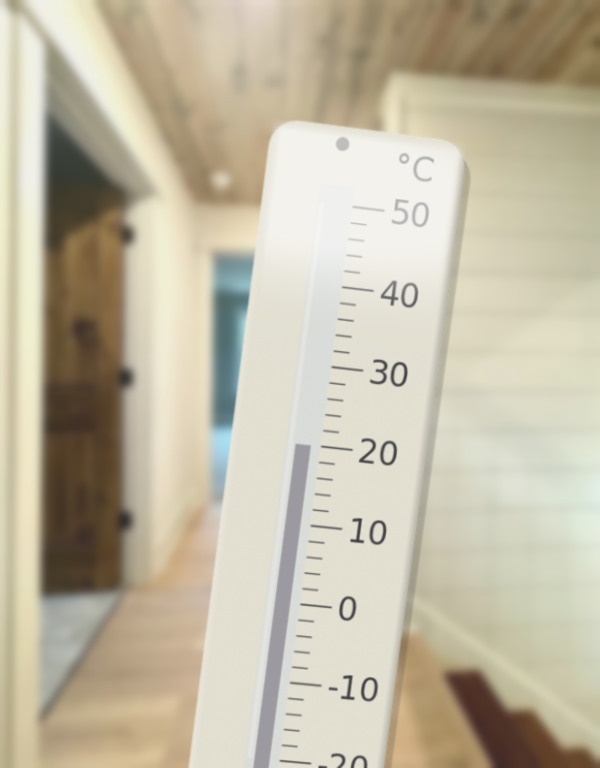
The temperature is **20** °C
